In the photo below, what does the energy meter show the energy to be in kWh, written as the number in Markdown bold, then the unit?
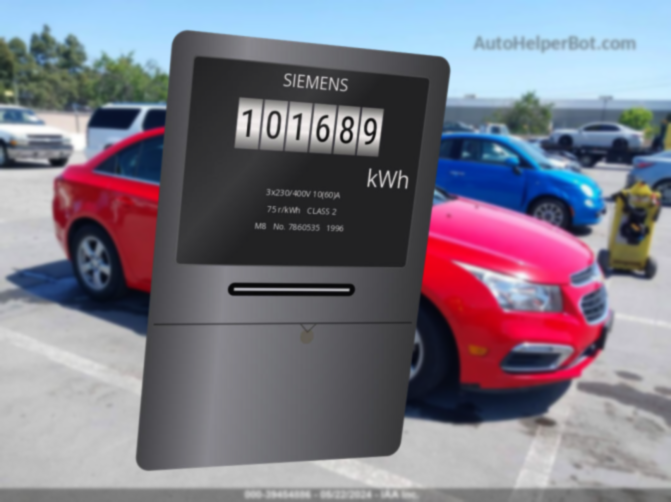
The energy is **101689** kWh
